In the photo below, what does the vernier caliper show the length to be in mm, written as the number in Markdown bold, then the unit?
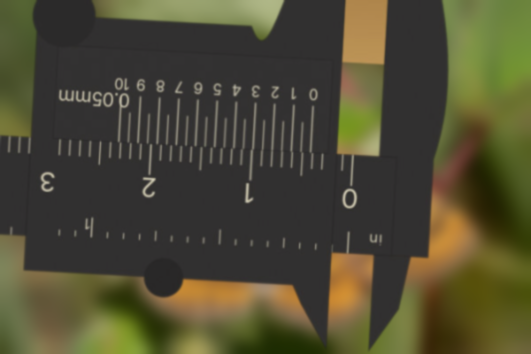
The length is **4.2** mm
